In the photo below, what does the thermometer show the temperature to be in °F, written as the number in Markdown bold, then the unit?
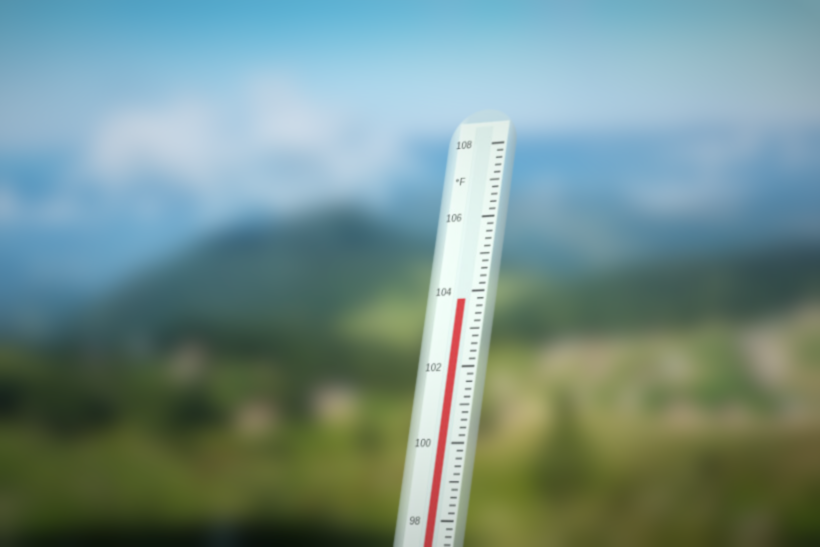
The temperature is **103.8** °F
